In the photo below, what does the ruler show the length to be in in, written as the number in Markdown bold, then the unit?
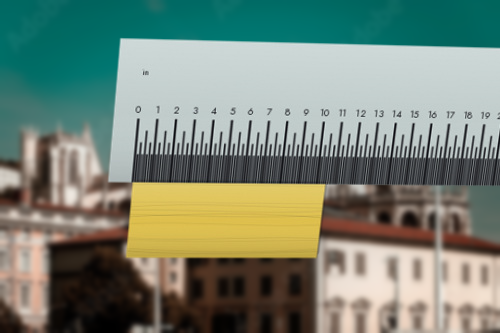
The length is **10.5** in
